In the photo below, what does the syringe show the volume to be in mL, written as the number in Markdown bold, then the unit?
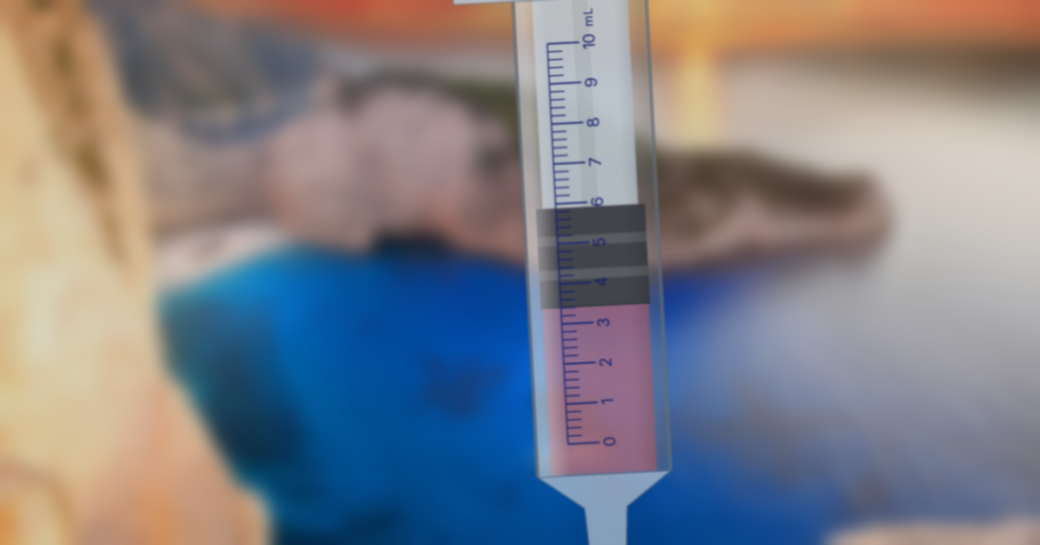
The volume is **3.4** mL
